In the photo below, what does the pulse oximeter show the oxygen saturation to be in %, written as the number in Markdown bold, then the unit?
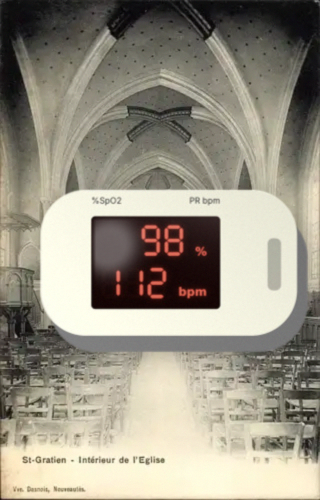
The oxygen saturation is **98** %
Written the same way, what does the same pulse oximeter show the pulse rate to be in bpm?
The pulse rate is **112** bpm
